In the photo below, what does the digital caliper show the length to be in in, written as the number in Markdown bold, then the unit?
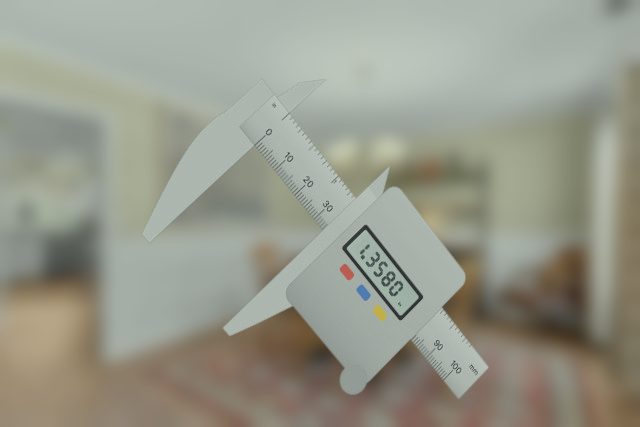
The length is **1.3580** in
